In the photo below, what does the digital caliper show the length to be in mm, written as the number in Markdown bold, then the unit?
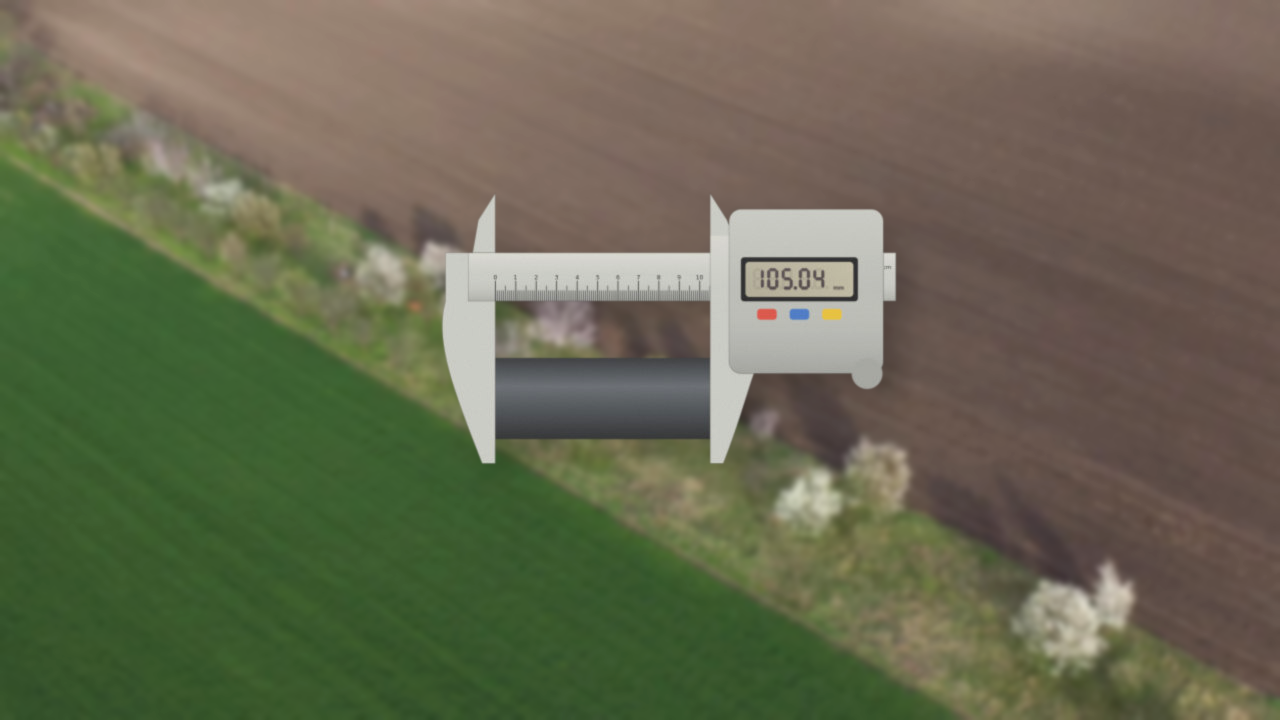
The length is **105.04** mm
